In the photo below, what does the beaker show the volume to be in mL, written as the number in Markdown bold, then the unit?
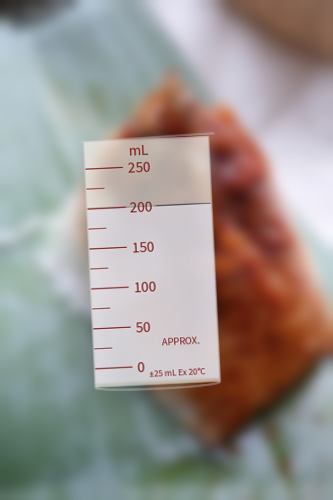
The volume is **200** mL
